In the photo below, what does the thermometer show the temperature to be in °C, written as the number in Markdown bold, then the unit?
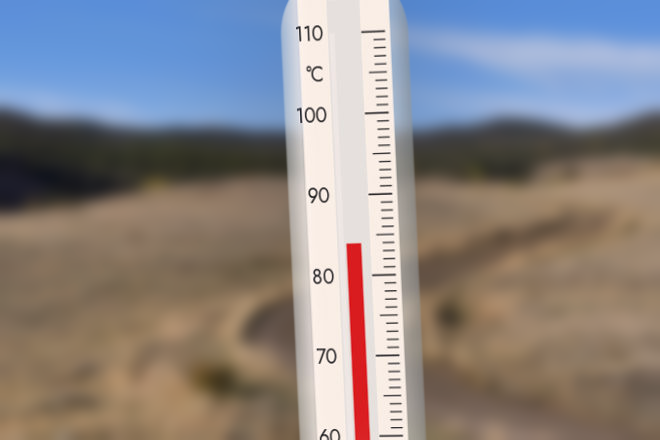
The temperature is **84** °C
